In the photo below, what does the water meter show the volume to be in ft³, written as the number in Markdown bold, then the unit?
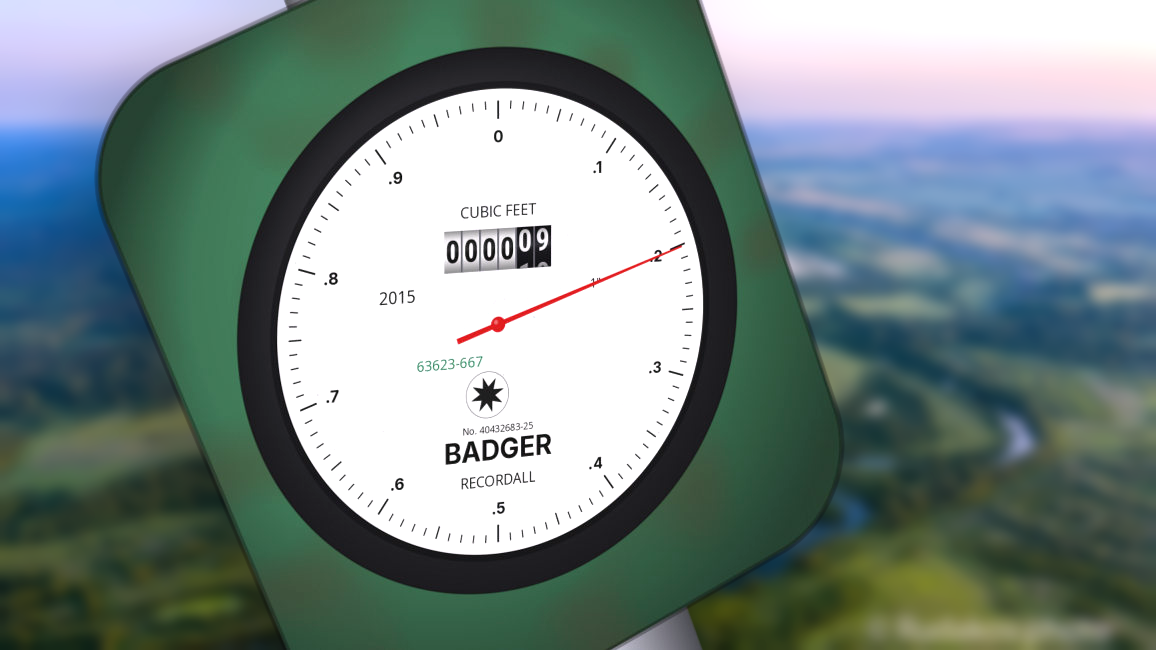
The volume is **9.20** ft³
